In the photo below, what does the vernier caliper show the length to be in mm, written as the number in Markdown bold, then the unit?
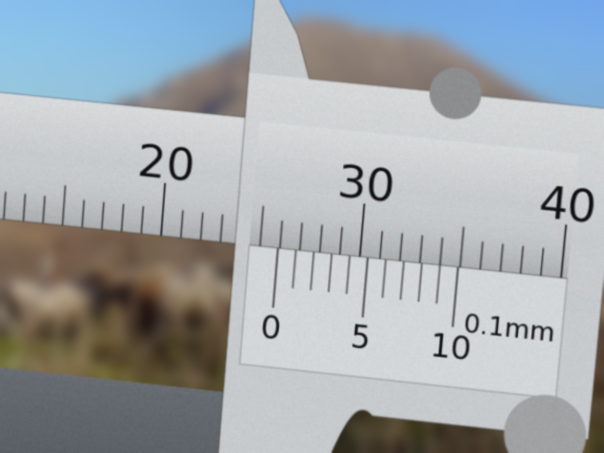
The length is **25.9** mm
